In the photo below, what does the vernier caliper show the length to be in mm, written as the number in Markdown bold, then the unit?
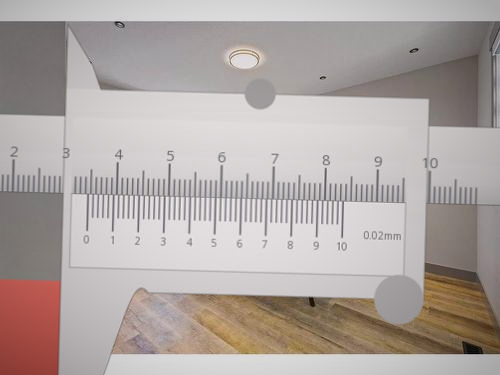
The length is **34.5** mm
